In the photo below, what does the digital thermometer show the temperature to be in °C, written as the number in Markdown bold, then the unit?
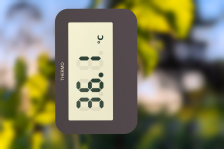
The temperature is **36.1** °C
